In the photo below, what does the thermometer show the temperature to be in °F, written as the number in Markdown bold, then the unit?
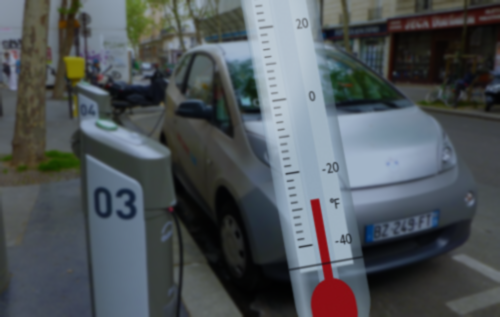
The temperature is **-28** °F
